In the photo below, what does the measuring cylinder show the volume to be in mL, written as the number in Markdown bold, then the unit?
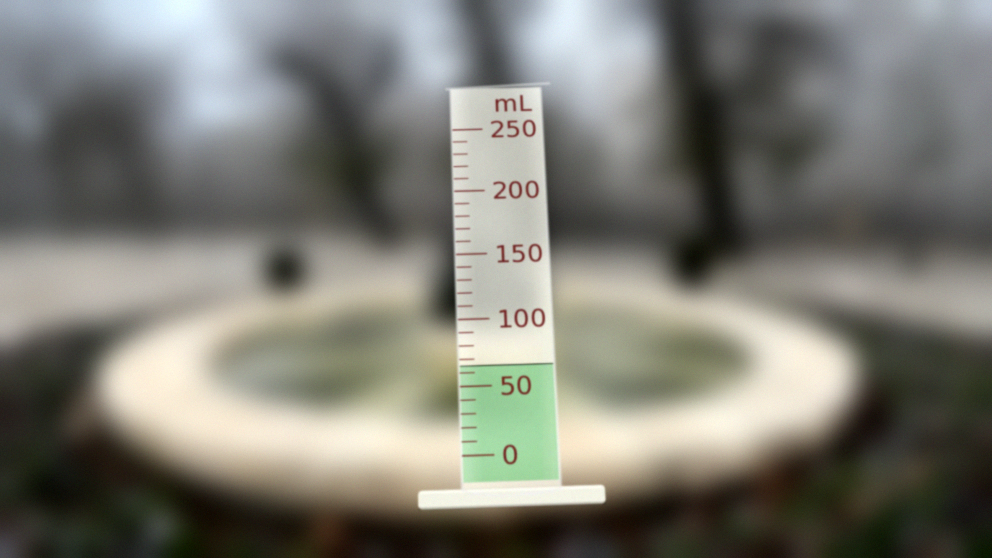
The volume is **65** mL
